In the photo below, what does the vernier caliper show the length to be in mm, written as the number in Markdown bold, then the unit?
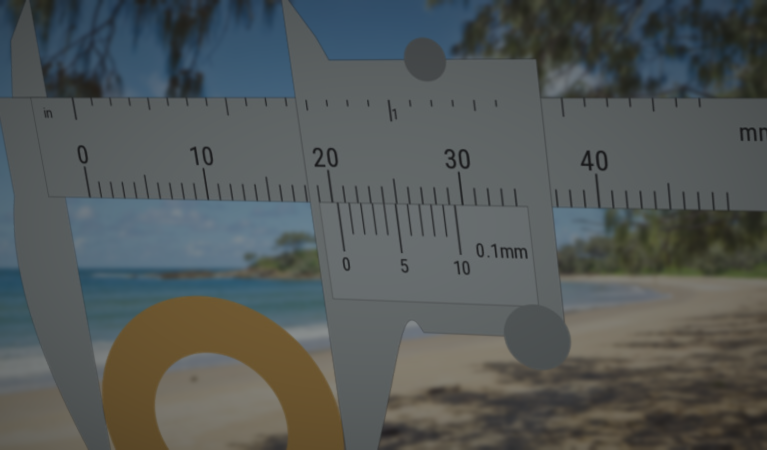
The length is **20.4** mm
